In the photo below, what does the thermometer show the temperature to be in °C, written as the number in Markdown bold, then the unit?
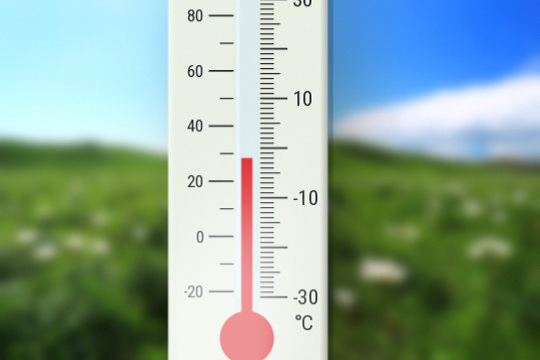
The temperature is **-2** °C
